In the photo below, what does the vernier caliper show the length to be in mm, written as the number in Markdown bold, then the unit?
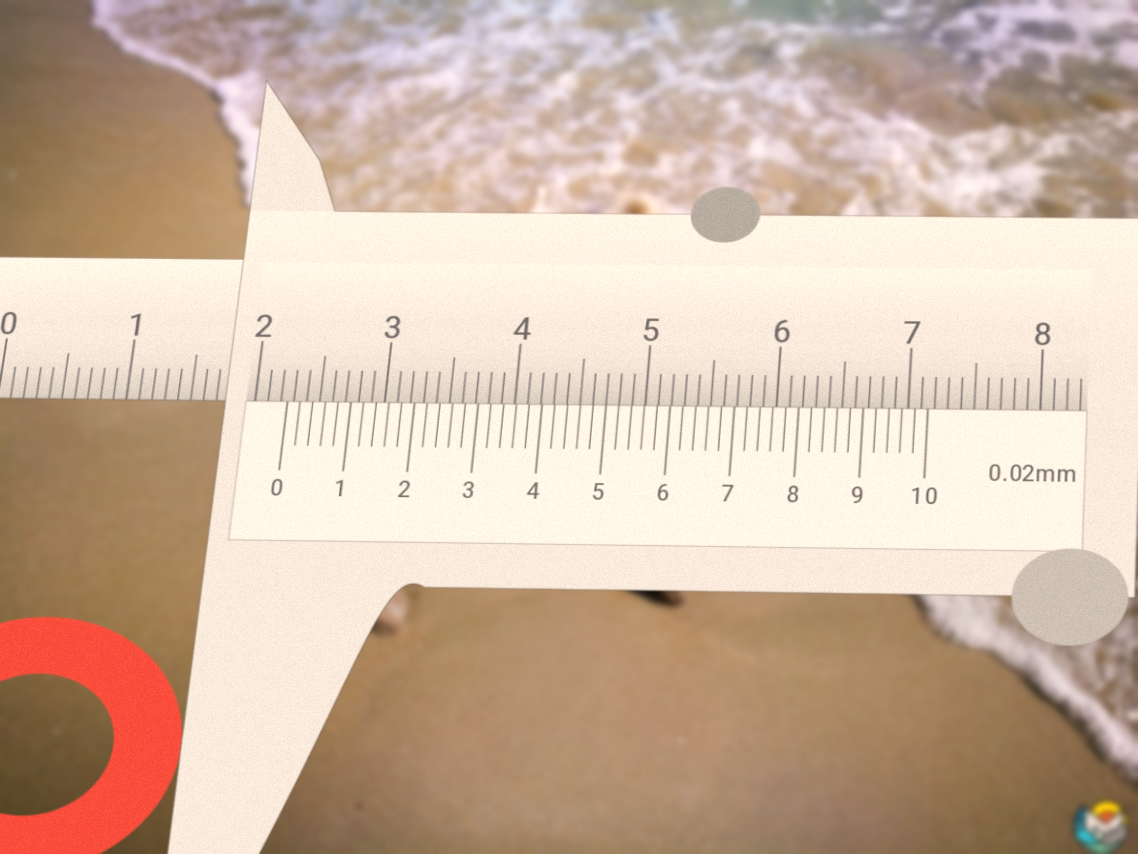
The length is **22.5** mm
